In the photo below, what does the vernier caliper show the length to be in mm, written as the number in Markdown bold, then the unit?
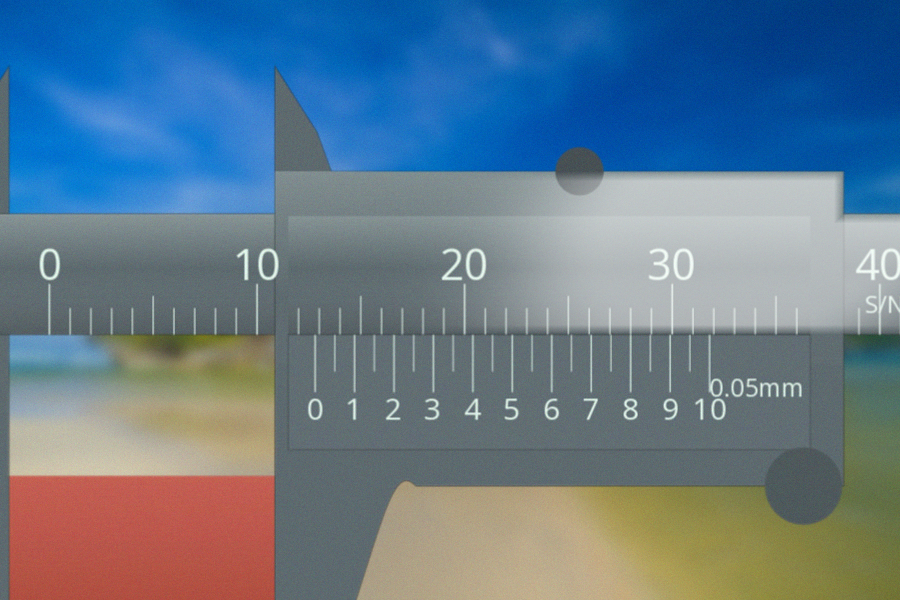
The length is **12.8** mm
